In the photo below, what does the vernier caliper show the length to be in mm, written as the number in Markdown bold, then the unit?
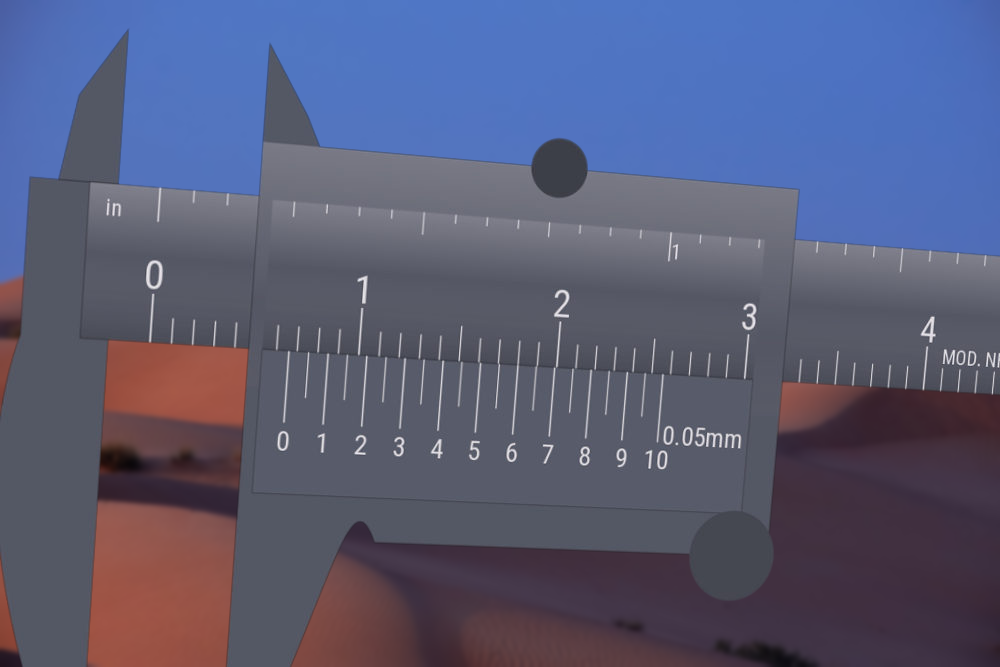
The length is **6.6** mm
